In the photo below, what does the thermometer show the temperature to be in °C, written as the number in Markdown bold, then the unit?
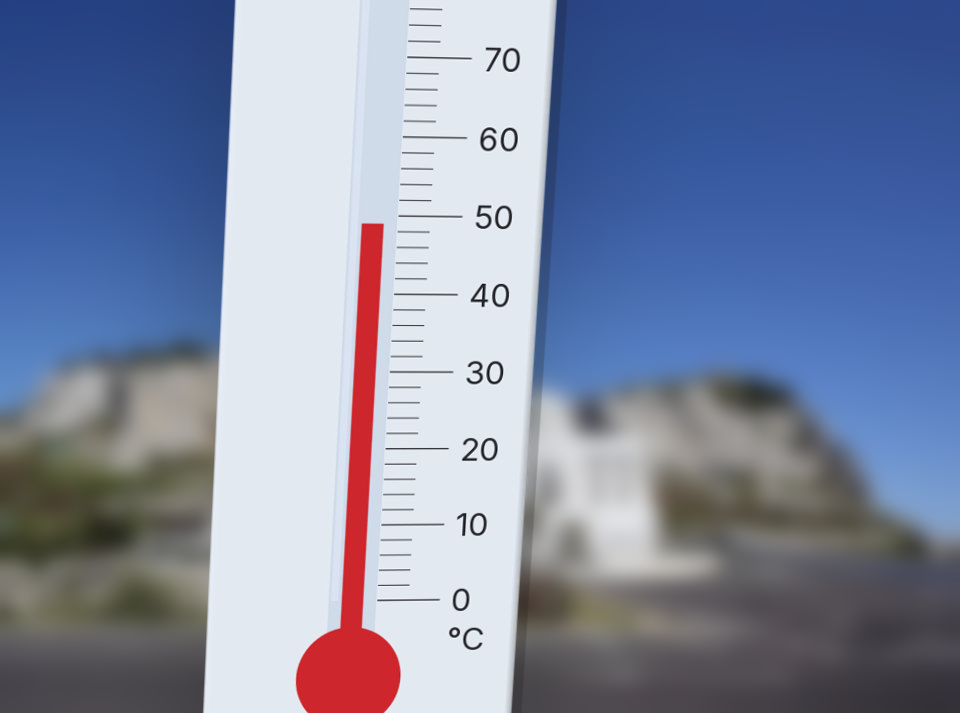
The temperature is **49** °C
